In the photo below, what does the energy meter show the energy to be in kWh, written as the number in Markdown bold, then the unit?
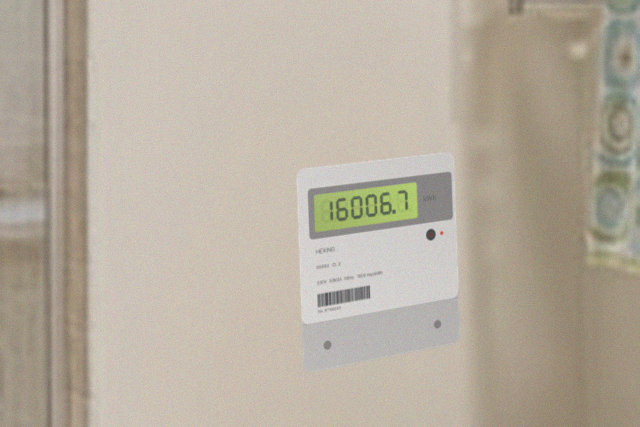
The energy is **16006.7** kWh
